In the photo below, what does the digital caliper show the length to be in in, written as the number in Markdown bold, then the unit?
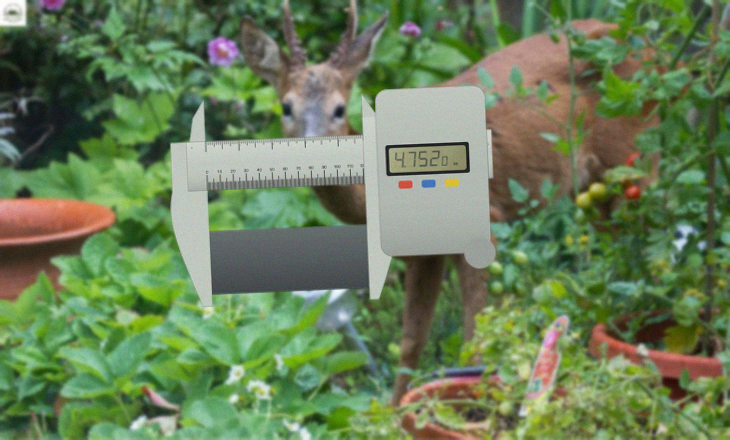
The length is **4.7520** in
